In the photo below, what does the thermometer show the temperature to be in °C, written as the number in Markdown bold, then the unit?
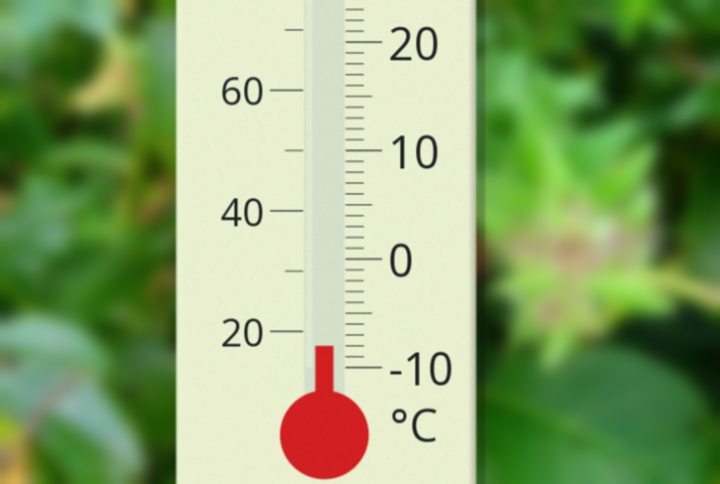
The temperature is **-8** °C
